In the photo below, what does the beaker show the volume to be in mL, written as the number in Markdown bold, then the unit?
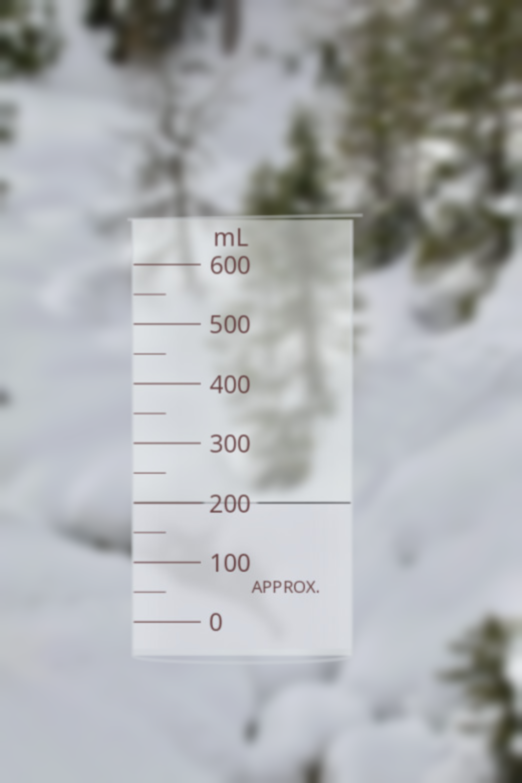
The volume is **200** mL
